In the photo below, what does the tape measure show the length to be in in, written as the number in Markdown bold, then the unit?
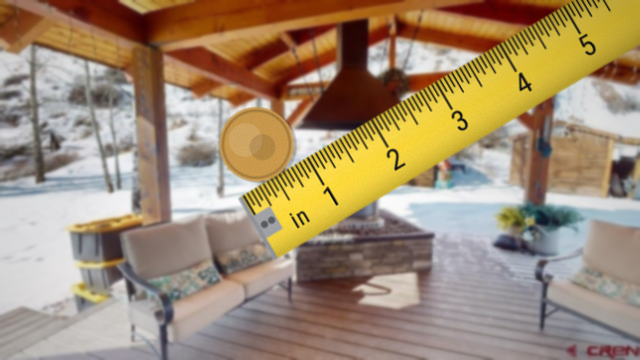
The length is **1** in
